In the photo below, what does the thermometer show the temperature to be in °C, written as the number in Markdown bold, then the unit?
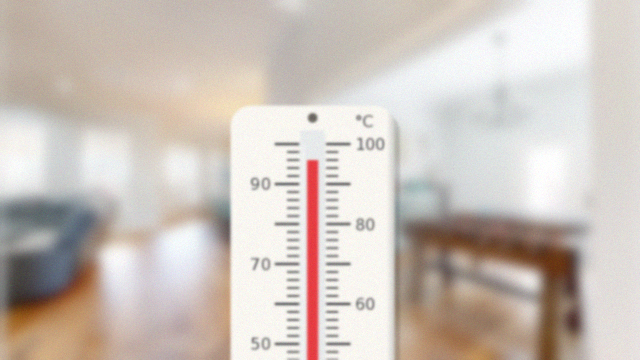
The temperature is **96** °C
